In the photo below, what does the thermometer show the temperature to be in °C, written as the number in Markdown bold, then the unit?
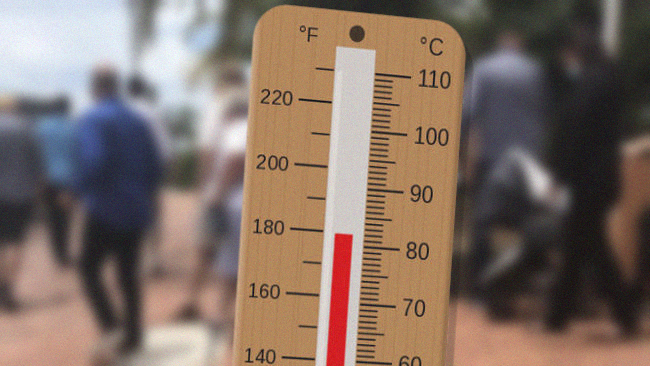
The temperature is **82** °C
